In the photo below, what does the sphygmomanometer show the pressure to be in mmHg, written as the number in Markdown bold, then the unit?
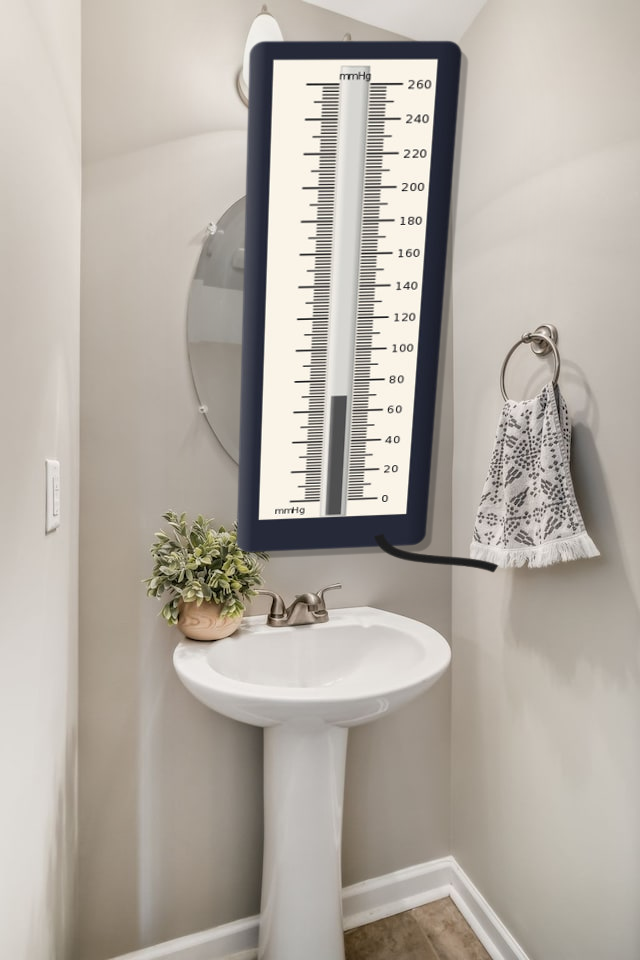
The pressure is **70** mmHg
